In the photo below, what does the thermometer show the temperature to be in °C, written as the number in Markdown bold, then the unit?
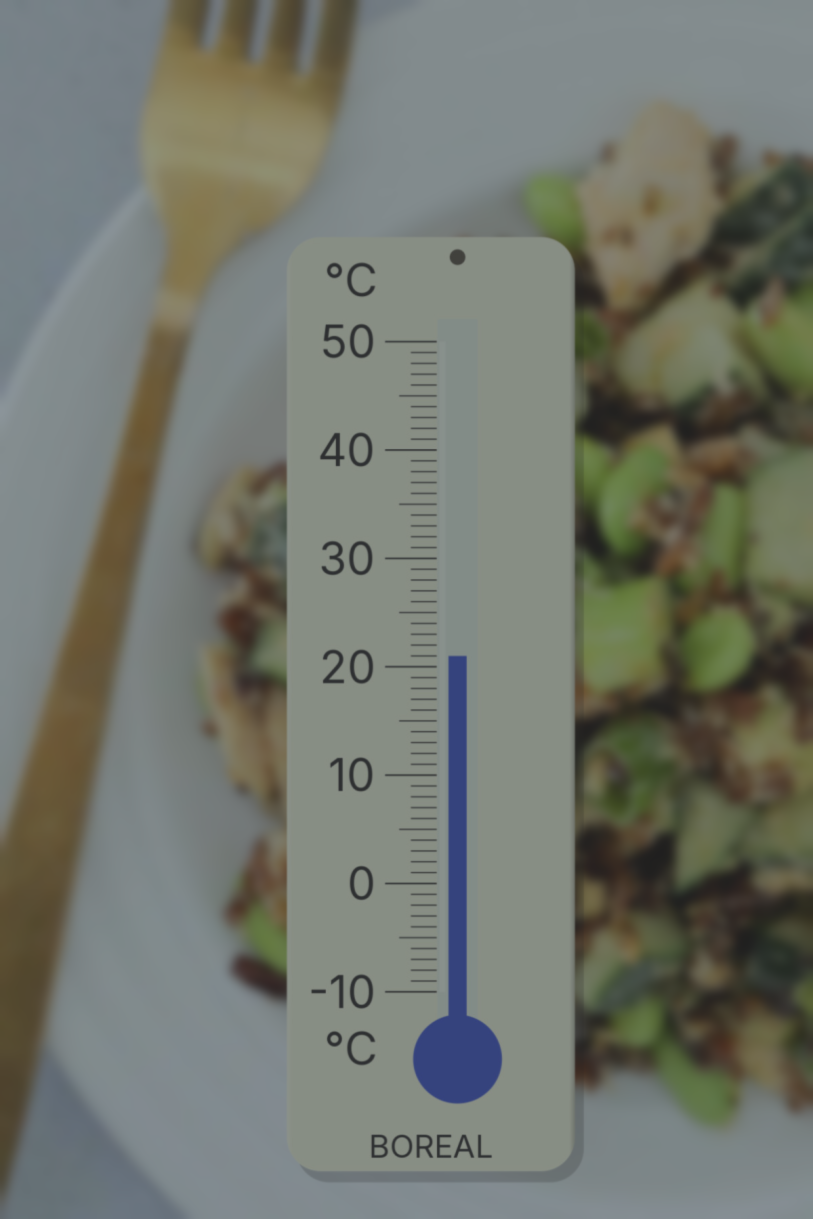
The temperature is **21** °C
